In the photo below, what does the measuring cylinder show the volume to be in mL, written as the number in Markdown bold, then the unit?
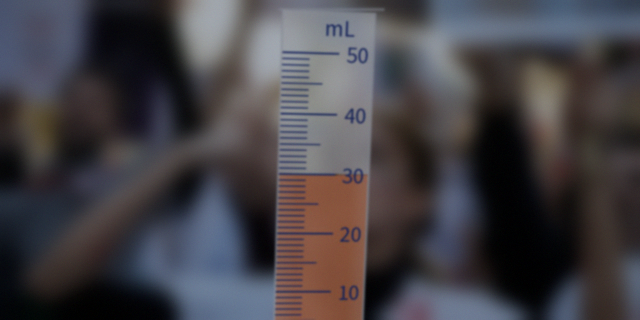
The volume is **30** mL
